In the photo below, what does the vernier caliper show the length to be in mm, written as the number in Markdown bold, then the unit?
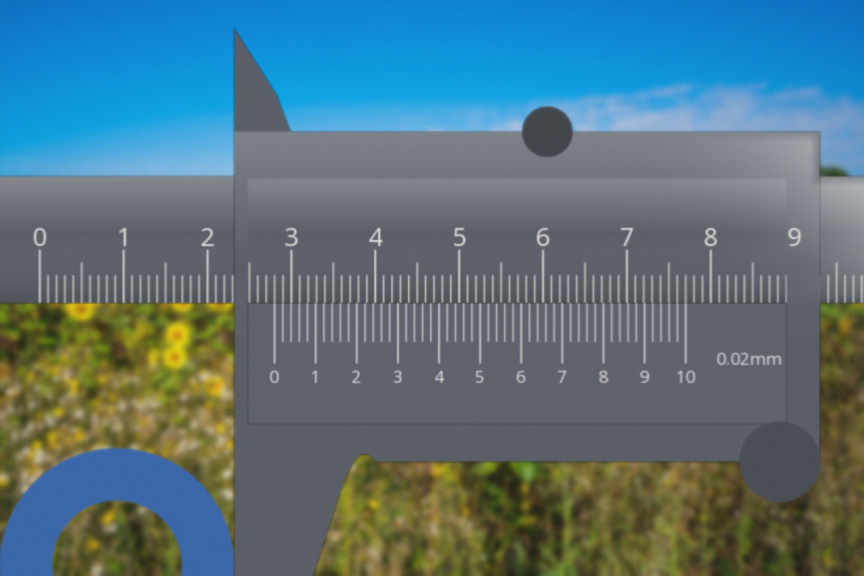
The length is **28.0** mm
